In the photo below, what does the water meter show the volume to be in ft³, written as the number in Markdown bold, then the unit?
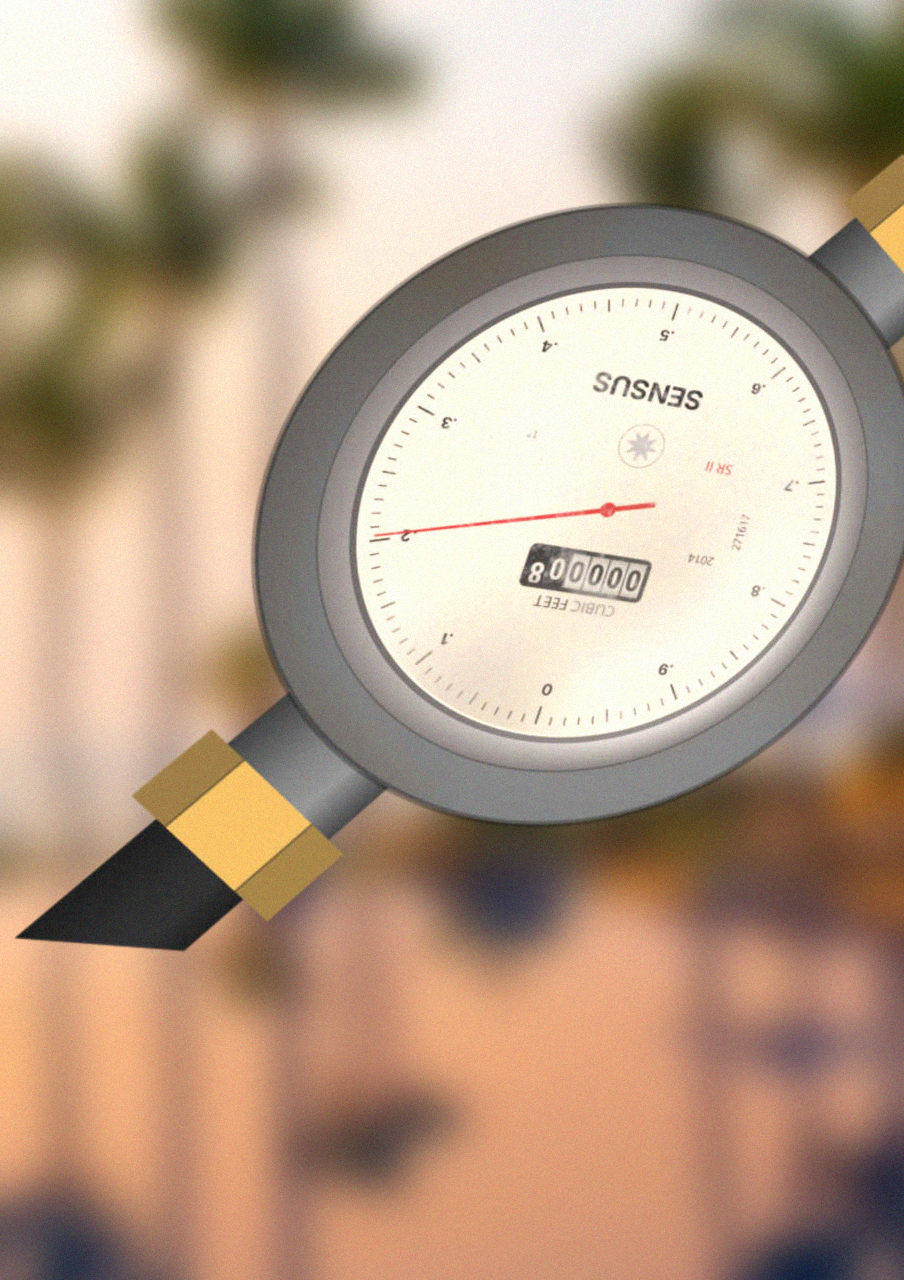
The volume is **8.20** ft³
